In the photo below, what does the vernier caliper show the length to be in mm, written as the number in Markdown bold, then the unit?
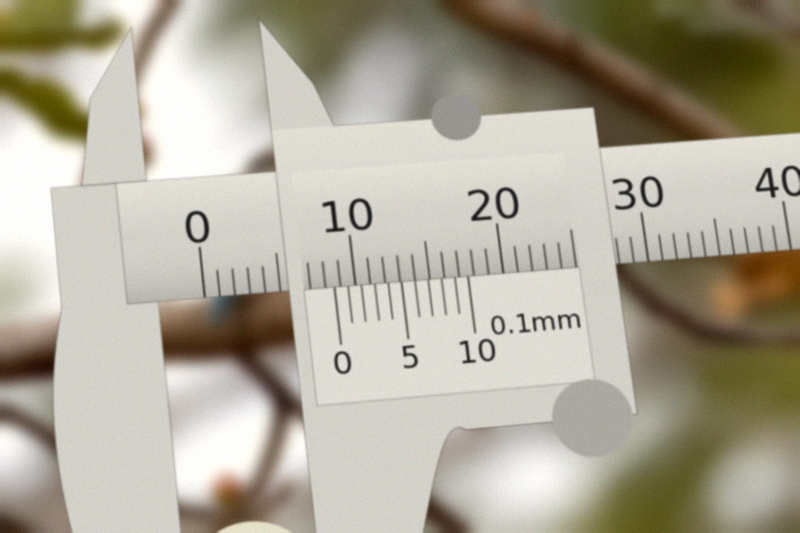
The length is **8.6** mm
